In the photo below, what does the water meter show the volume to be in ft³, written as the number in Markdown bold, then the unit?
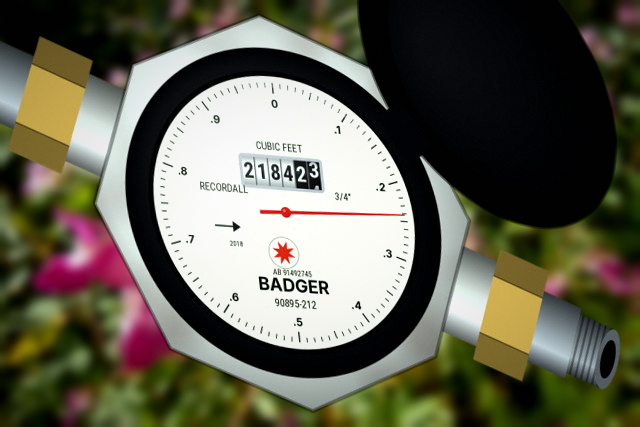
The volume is **218423.24** ft³
